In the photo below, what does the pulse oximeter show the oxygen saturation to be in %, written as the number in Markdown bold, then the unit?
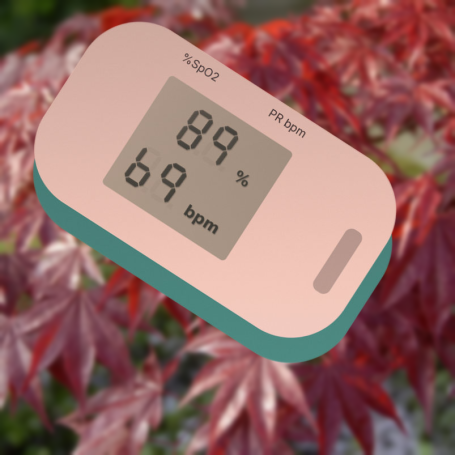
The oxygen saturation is **89** %
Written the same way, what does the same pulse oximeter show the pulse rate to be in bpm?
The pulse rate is **69** bpm
